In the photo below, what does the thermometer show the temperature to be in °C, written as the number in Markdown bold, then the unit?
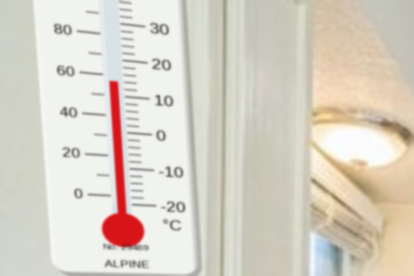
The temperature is **14** °C
